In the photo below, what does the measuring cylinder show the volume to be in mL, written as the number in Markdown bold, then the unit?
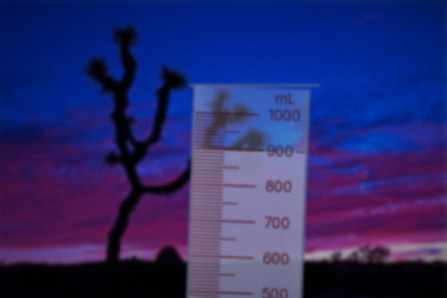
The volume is **900** mL
